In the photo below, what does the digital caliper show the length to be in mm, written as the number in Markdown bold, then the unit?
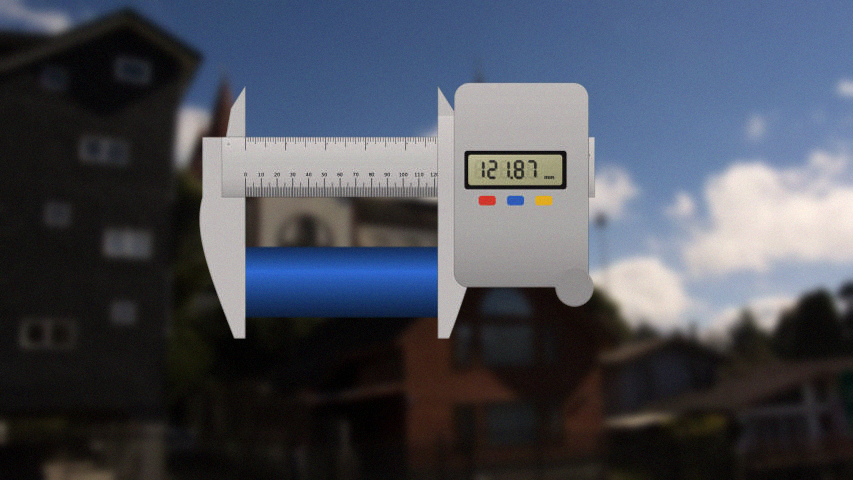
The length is **121.87** mm
